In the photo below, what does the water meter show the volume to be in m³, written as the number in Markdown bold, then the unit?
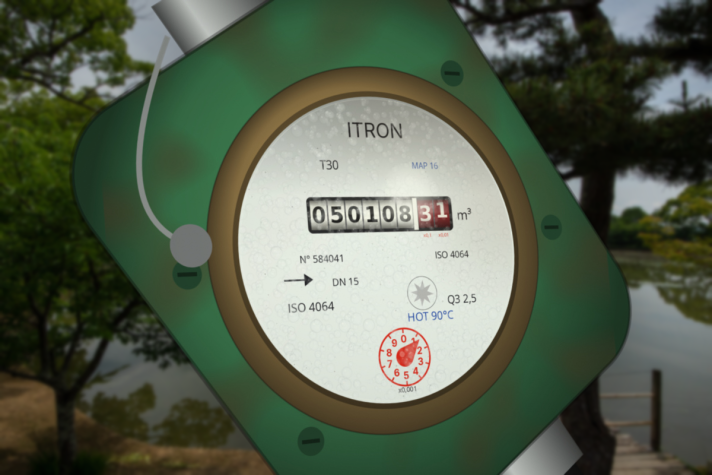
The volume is **50108.311** m³
